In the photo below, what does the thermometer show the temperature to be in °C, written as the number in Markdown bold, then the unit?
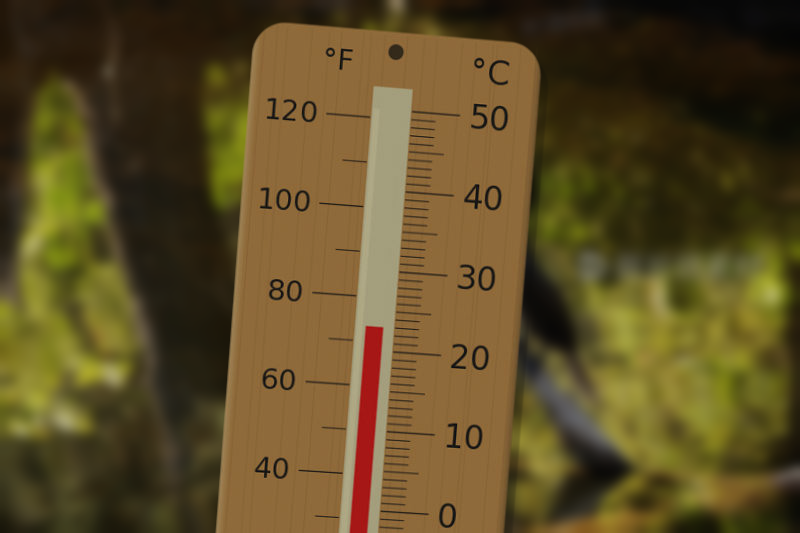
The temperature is **23** °C
